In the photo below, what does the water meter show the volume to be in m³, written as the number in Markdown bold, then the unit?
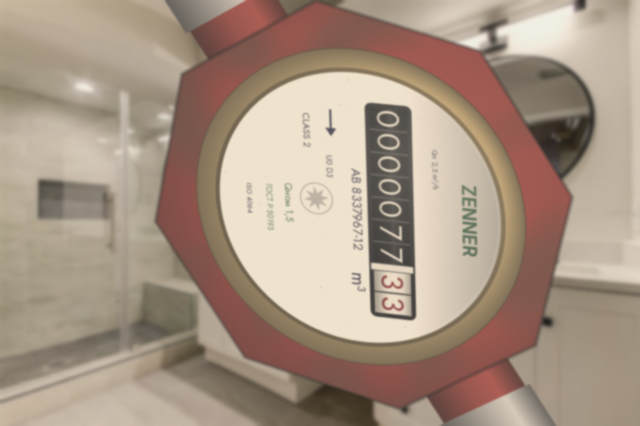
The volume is **77.33** m³
